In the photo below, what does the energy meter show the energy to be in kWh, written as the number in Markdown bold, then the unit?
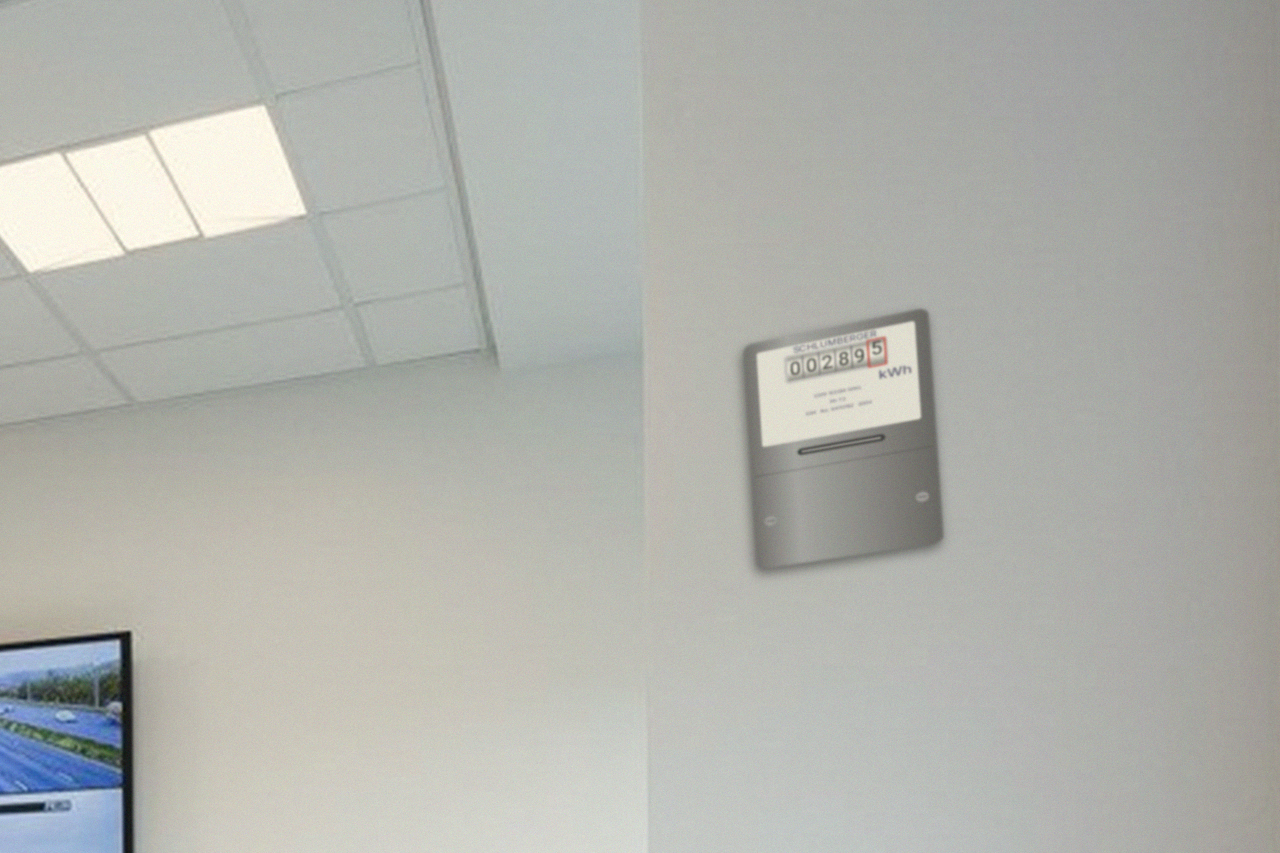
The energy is **289.5** kWh
